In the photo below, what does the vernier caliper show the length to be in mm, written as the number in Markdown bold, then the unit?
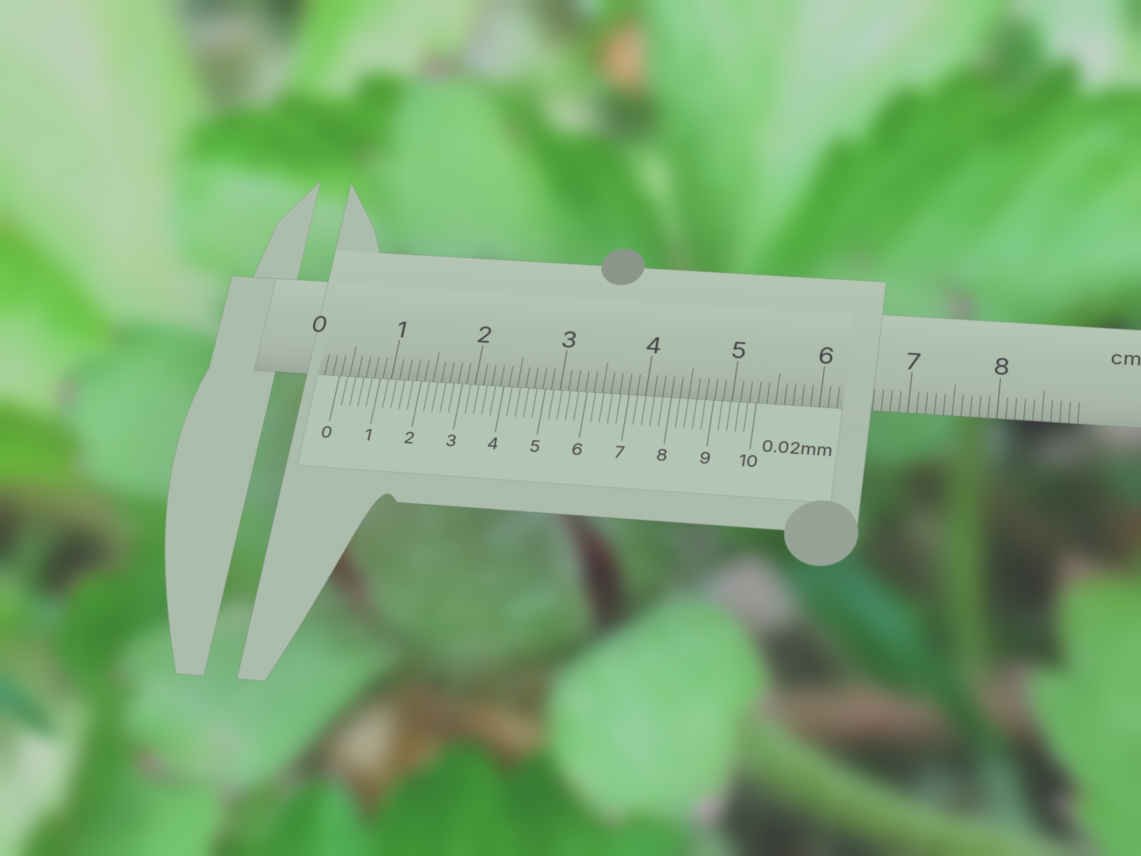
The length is **3.8** mm
